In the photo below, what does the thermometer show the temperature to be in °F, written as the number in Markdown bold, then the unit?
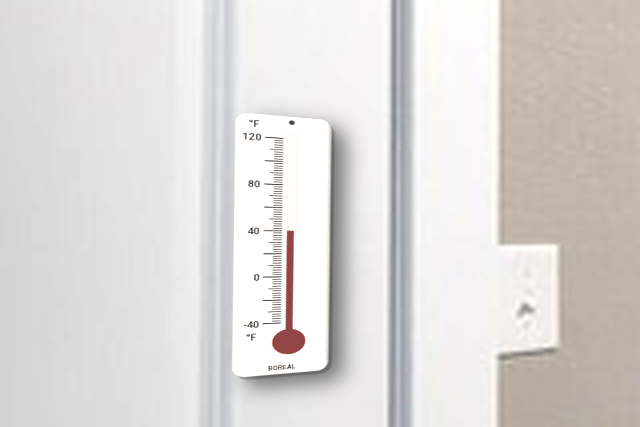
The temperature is **40** °F
